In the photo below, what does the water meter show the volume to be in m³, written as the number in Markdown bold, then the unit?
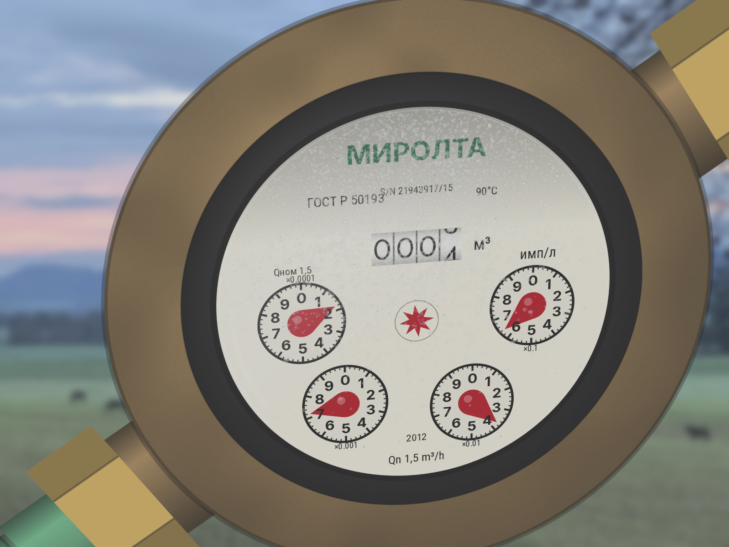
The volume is **3.6371** m³
